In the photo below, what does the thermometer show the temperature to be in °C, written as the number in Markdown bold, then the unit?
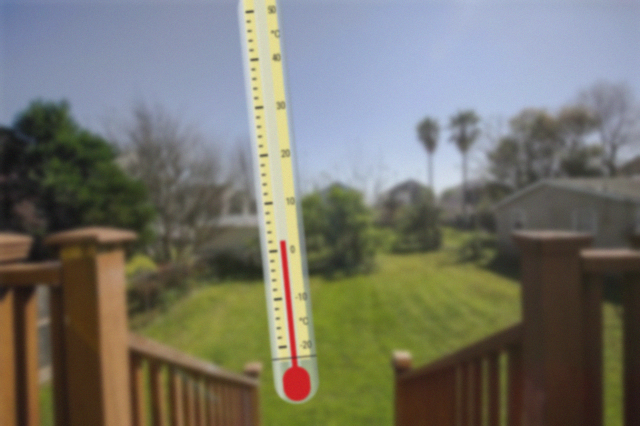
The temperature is **2** °C
